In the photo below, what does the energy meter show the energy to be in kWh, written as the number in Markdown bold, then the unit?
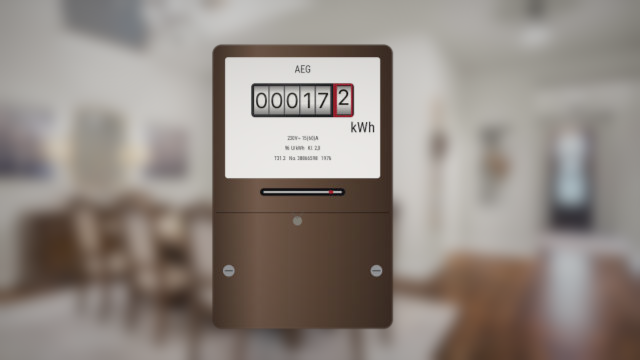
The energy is **17.2** kWh
